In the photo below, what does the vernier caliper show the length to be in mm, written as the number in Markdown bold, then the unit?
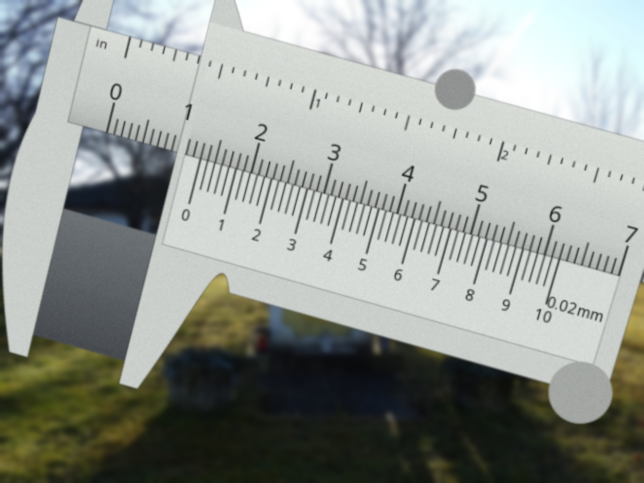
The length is **13.0** mm
